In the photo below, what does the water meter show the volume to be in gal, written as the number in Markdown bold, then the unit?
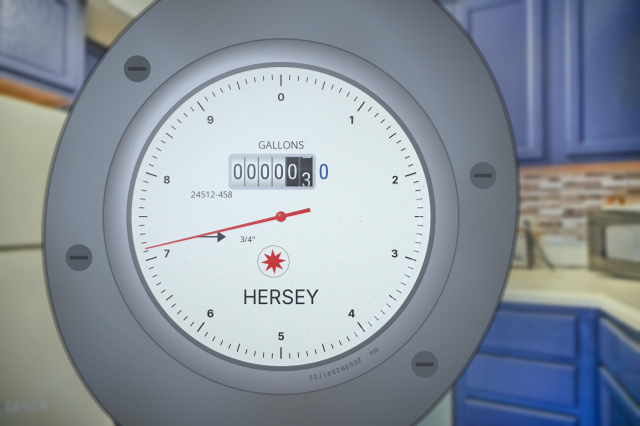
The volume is **27.1** gal
